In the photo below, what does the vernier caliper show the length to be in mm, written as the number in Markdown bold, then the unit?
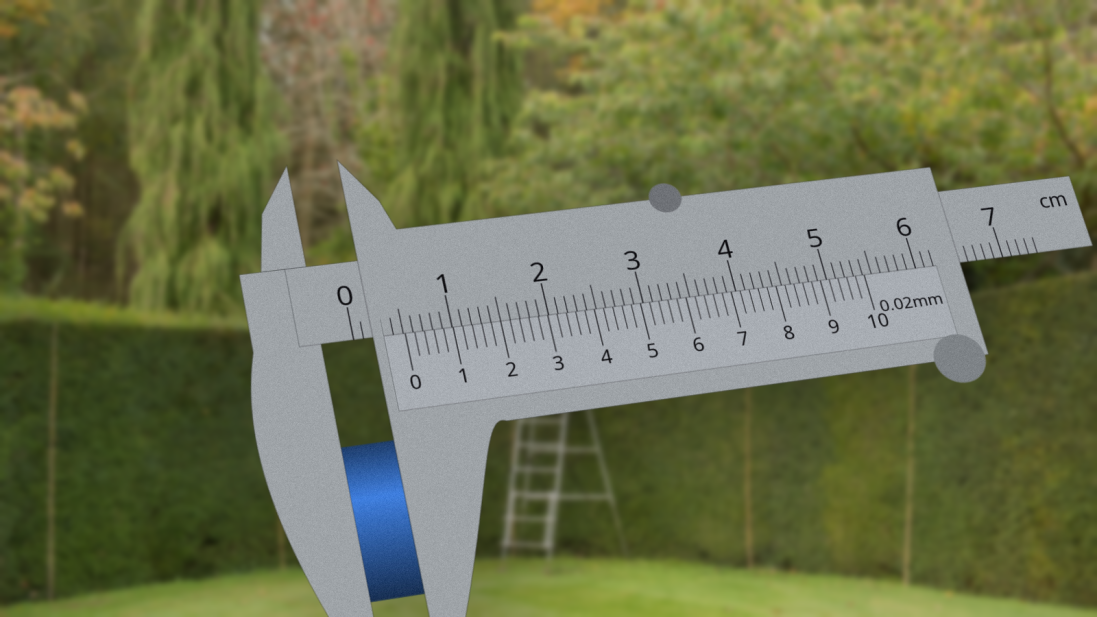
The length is **5.2** mm
